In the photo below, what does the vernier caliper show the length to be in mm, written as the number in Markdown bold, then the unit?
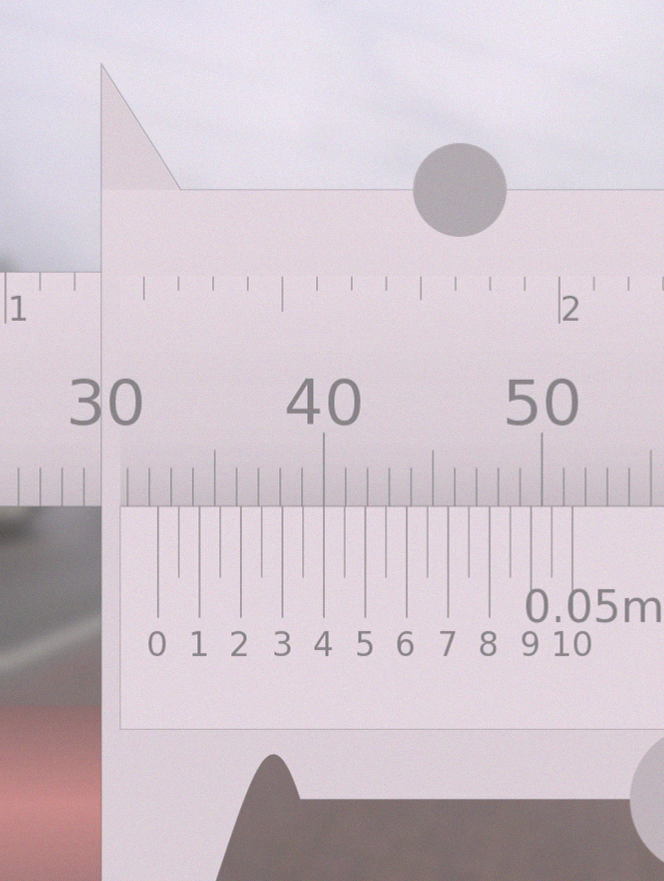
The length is **32.4** mm
